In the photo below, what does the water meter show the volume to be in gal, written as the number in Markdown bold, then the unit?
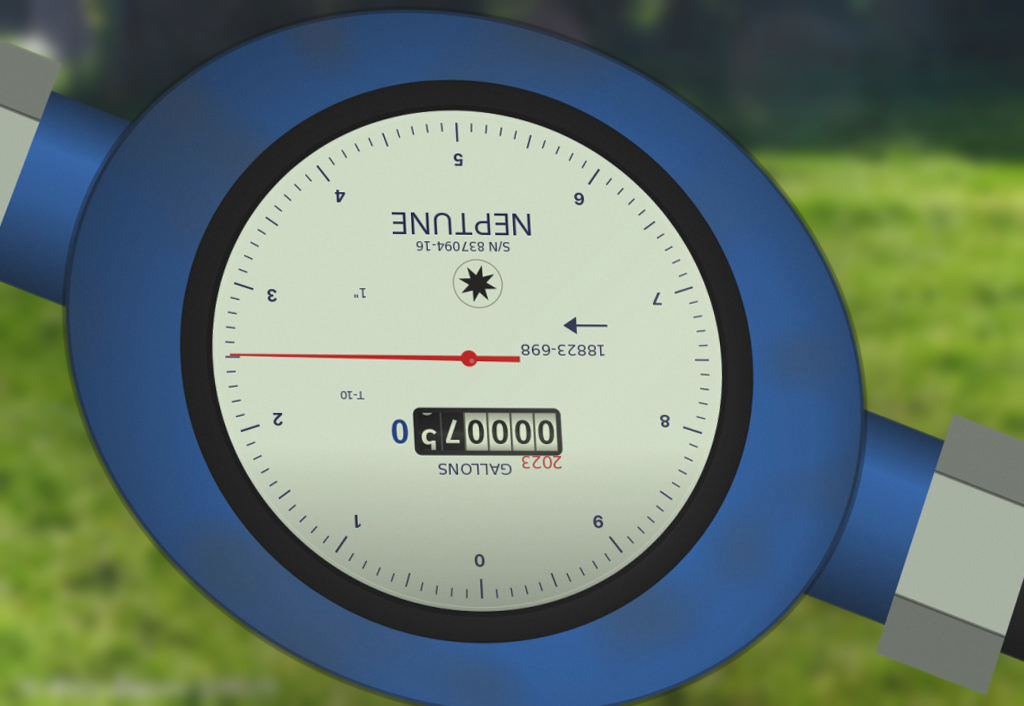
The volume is **752.5** gal
